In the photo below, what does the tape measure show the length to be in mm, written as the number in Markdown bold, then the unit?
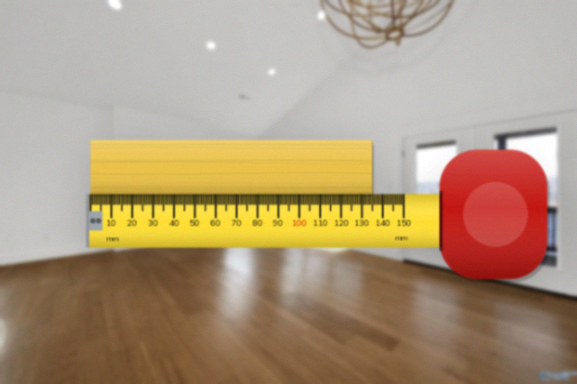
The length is **135** mm
